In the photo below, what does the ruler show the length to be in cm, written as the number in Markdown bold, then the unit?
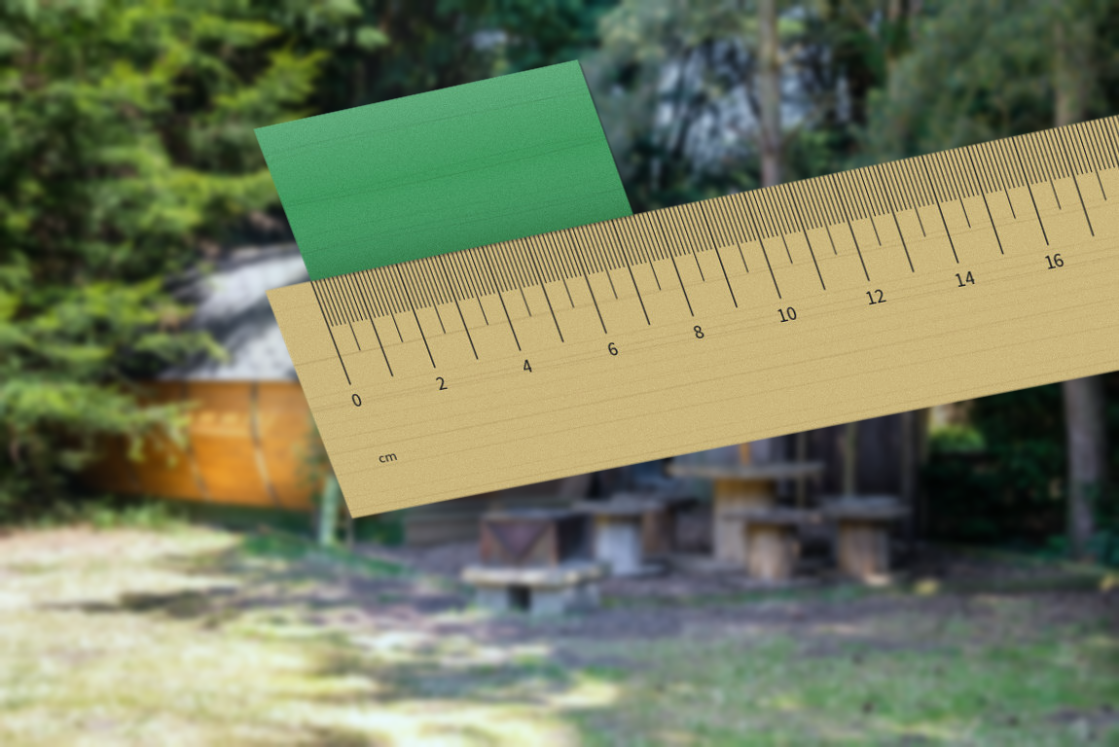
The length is **7.5** cm
